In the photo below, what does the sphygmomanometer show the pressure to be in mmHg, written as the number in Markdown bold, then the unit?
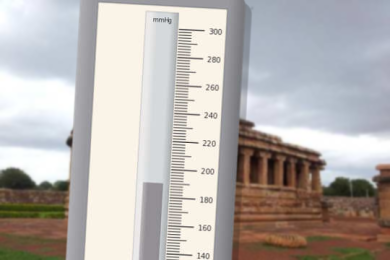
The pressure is **190** mmHg
